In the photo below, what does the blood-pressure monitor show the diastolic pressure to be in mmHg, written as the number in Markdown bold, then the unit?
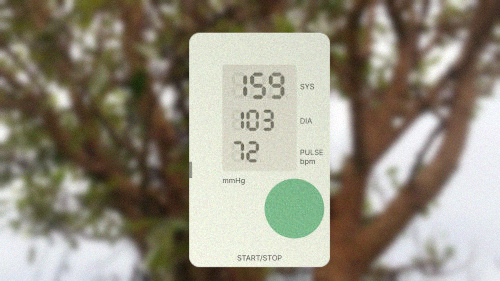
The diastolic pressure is **103** mmHg
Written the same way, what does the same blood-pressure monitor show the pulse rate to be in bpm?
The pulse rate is **72** bpm
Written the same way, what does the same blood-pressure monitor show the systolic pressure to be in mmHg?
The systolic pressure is **159** mmHg
